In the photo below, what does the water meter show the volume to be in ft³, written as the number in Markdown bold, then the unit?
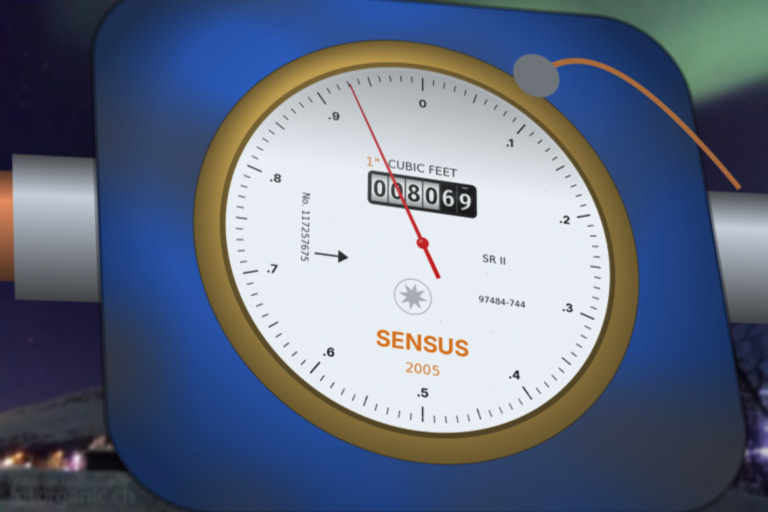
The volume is **8068.93** ft³
